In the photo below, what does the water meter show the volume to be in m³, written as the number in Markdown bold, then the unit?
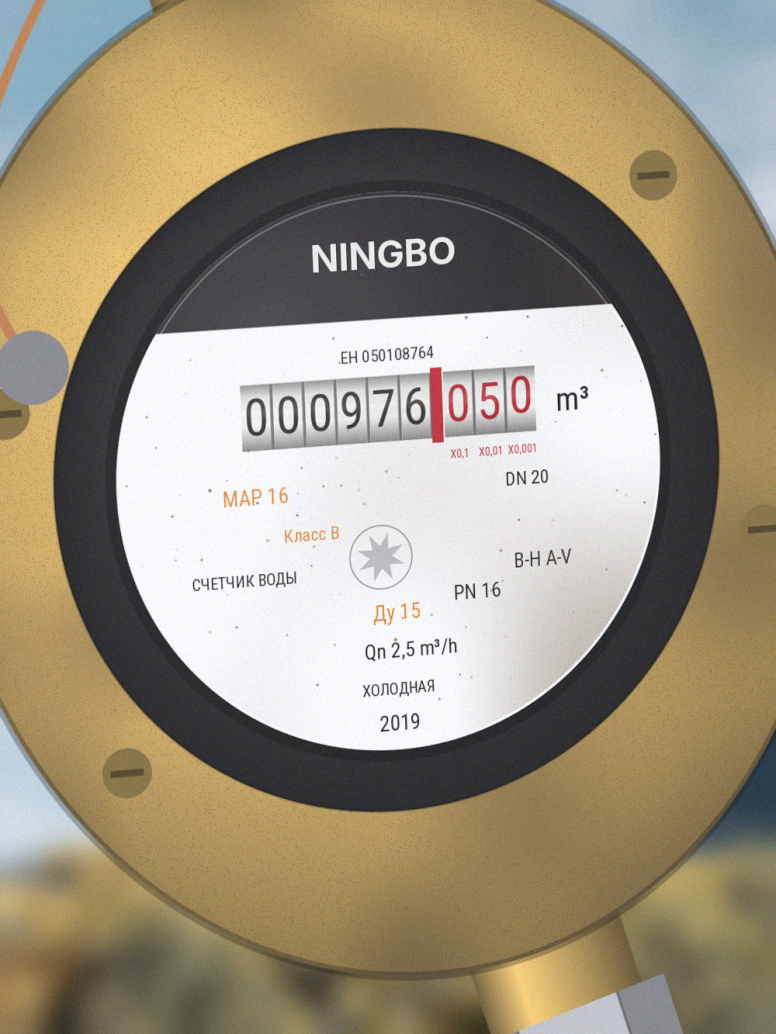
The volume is **976.050** m³
